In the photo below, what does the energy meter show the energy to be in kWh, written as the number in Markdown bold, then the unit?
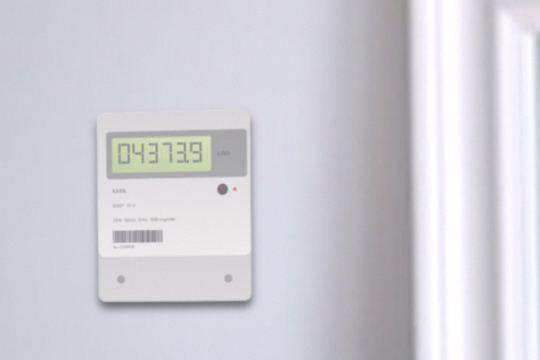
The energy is **4373.9** kWh
